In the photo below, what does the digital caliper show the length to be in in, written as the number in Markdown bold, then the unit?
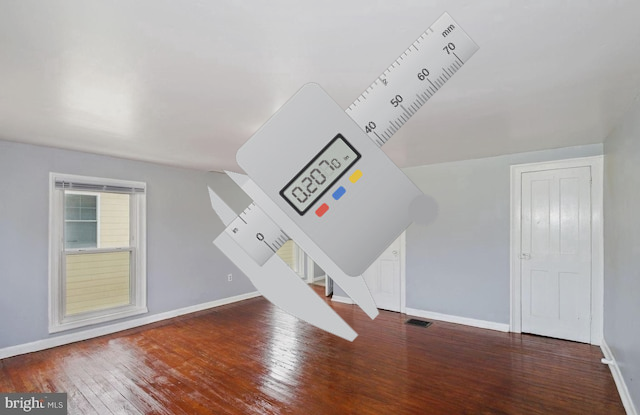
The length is **0.2070** in
